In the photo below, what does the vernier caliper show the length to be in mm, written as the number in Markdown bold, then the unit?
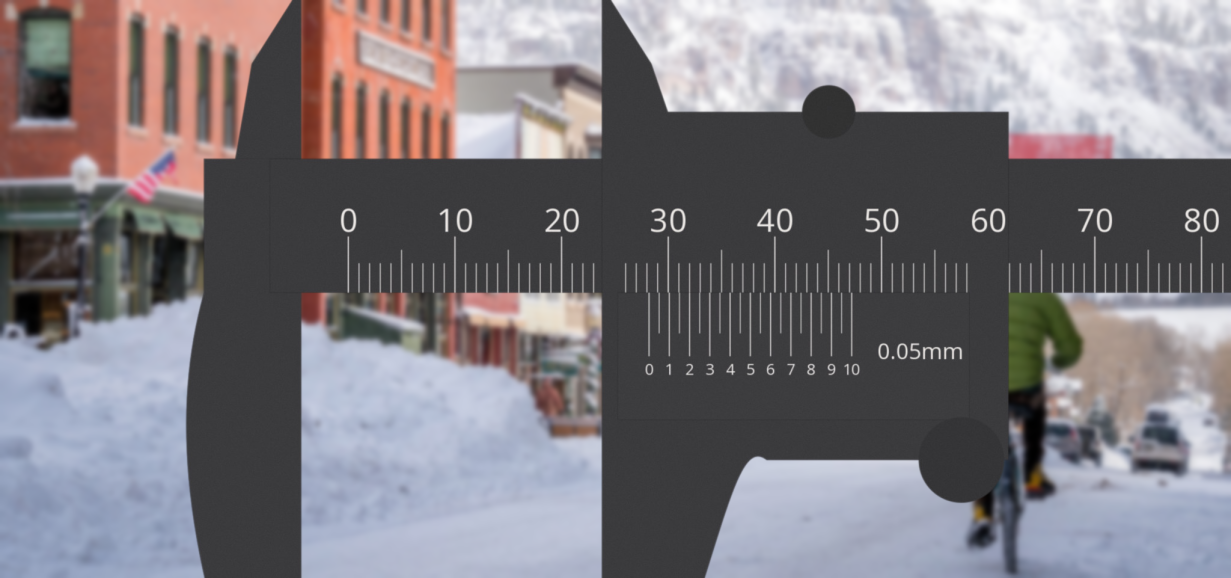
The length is **28.2** mm
